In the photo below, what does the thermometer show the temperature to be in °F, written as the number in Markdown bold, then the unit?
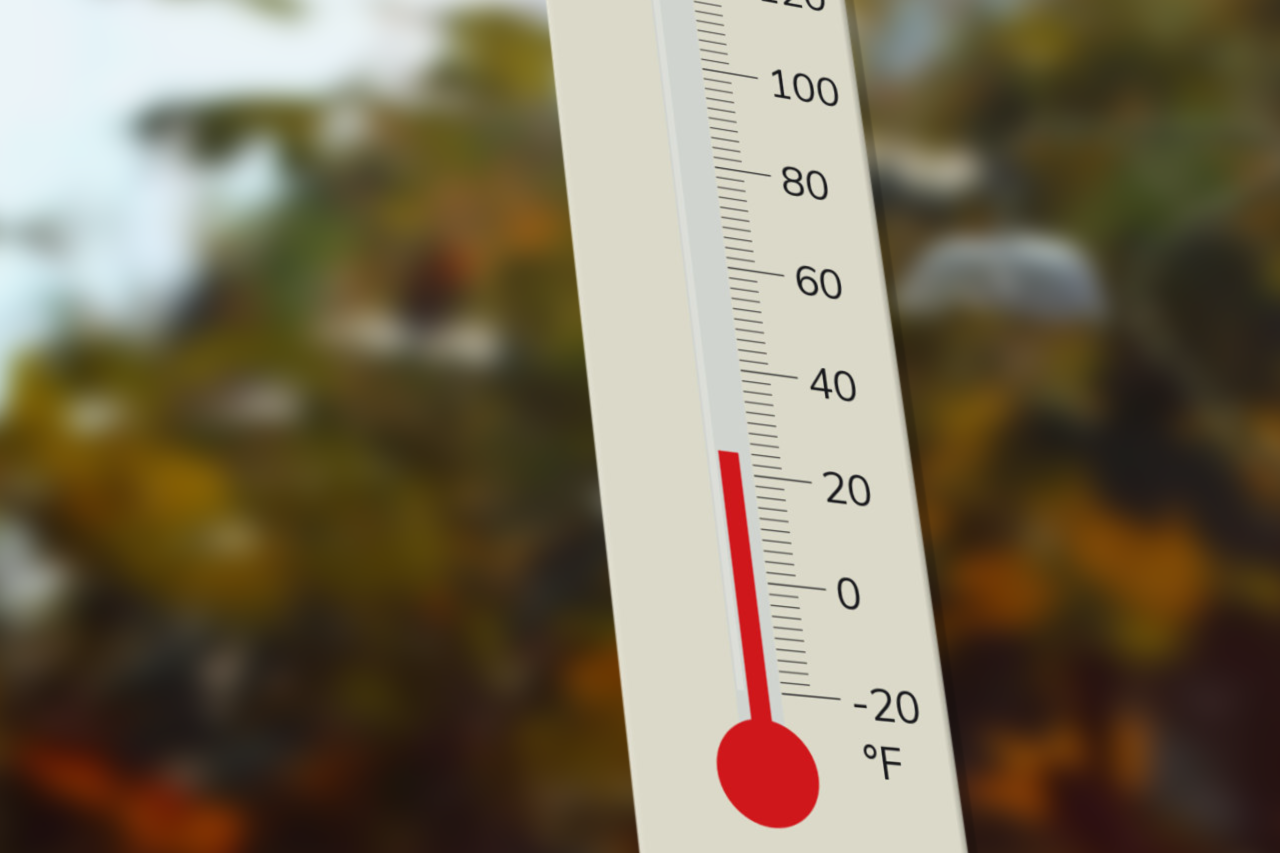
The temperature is **24** °F
